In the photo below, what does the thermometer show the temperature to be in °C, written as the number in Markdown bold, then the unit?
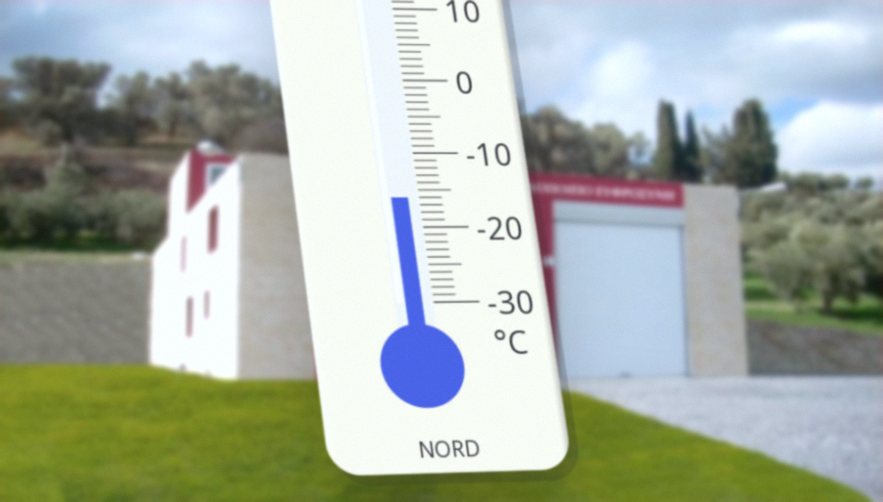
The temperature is **-16** °C
